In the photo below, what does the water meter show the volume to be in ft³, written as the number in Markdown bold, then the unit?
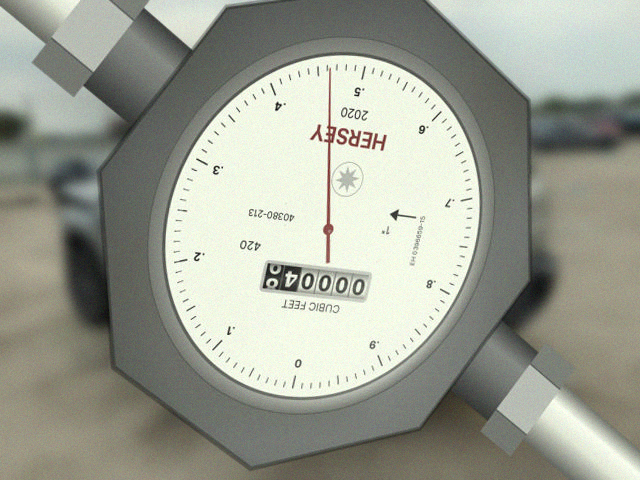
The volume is **48.46** ft³
